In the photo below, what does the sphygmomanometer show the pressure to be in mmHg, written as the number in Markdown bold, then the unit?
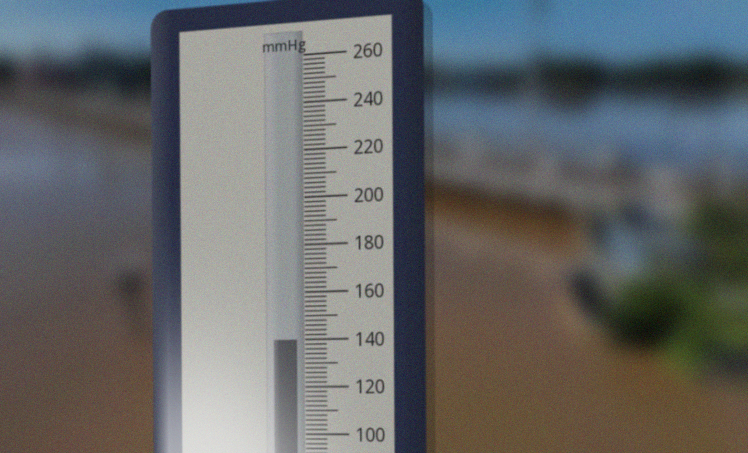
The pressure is **140** mmHg
